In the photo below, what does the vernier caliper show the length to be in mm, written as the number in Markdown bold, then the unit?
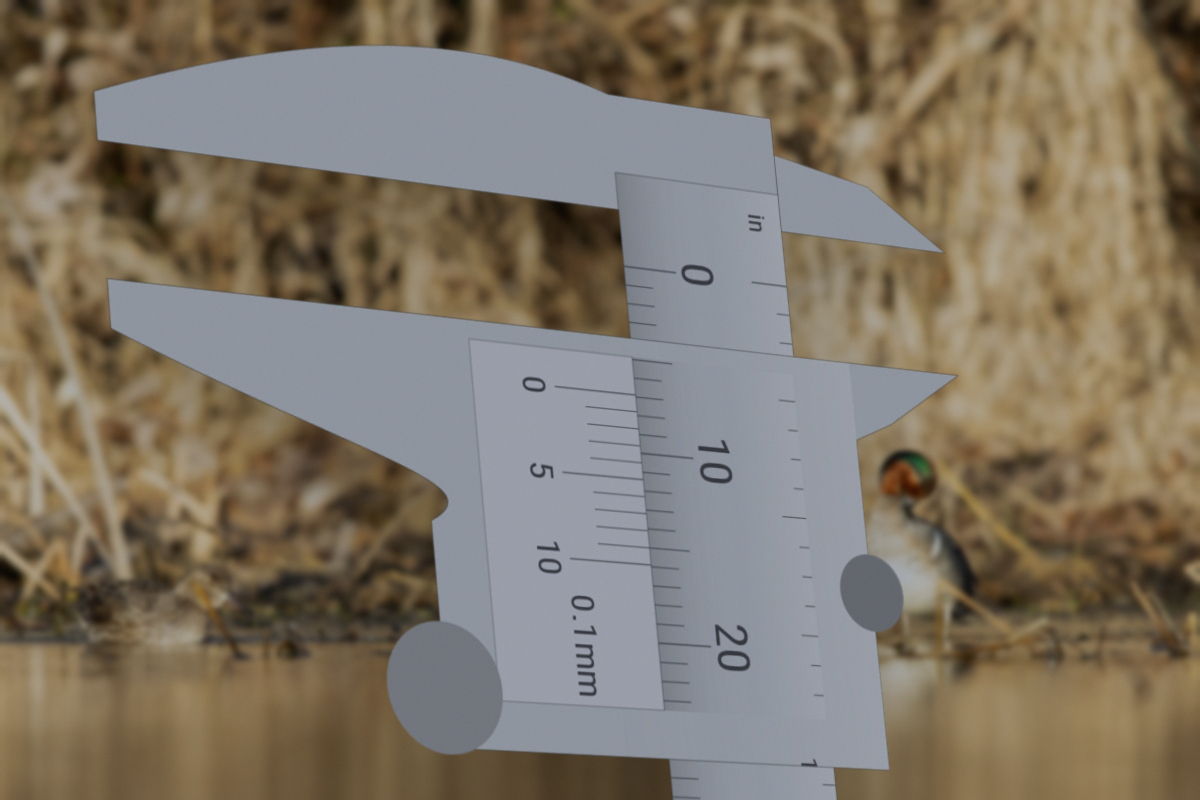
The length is **6.9** mm
